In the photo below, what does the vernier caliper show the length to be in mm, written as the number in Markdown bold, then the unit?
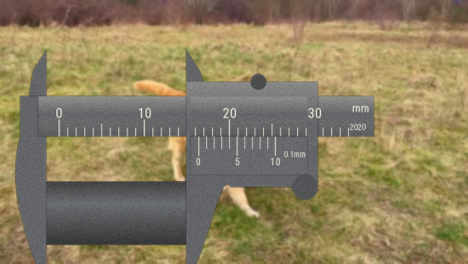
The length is **16.4** mm
